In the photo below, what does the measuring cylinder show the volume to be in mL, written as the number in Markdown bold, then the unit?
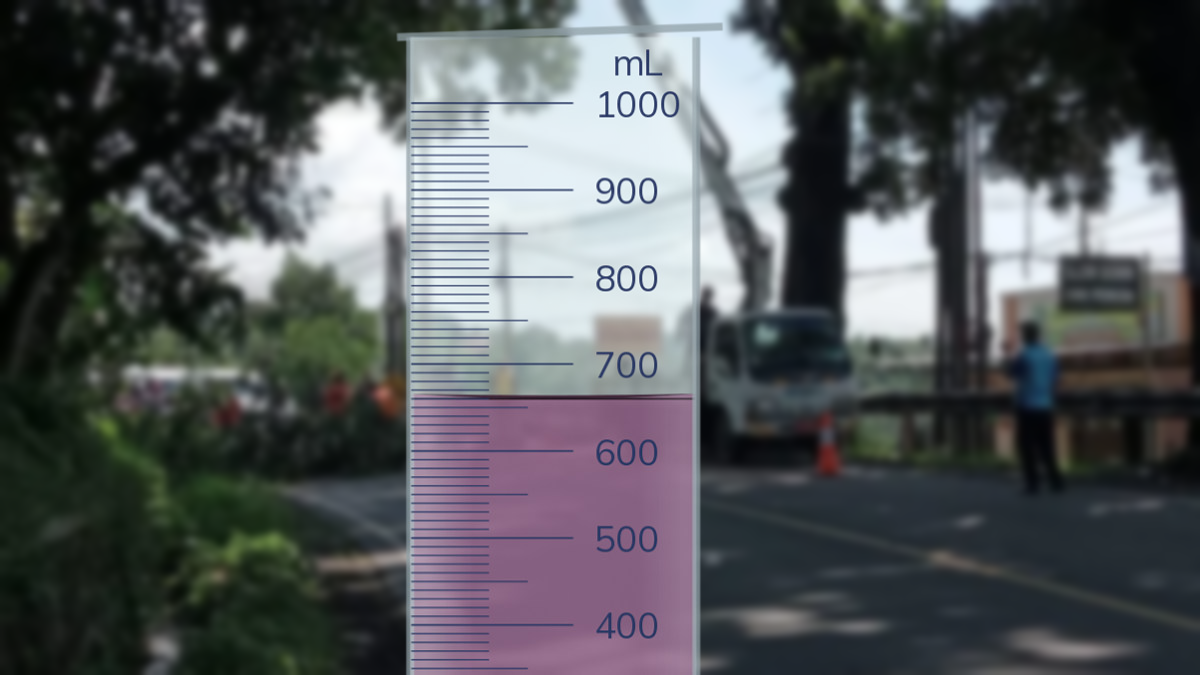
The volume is **660** mL
